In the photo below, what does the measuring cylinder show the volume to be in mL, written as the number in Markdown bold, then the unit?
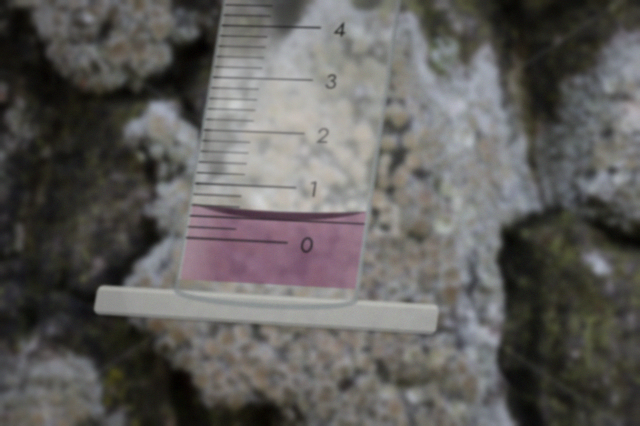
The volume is **0.4** mL
